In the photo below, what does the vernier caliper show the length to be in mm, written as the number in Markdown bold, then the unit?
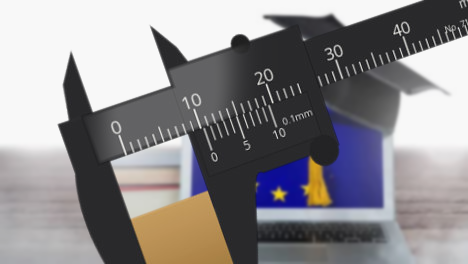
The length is **10.4** mm
